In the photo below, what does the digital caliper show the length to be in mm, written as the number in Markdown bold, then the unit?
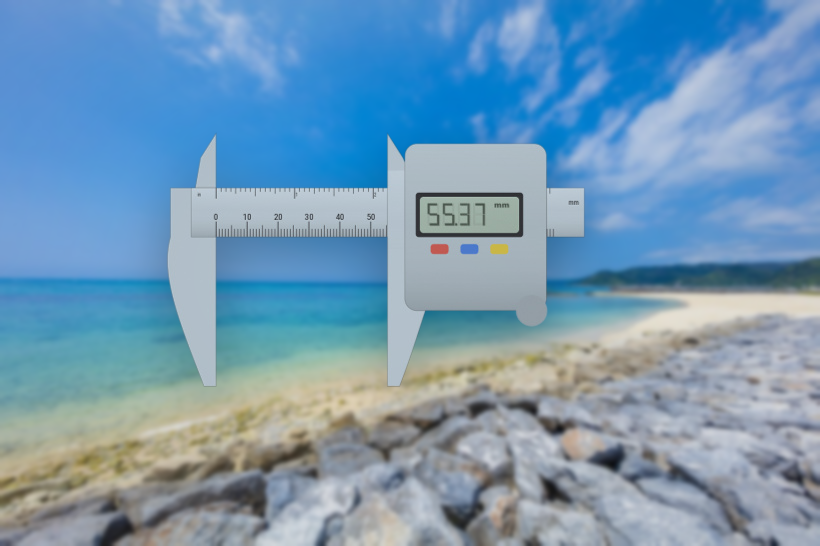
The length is **55.37** mm
